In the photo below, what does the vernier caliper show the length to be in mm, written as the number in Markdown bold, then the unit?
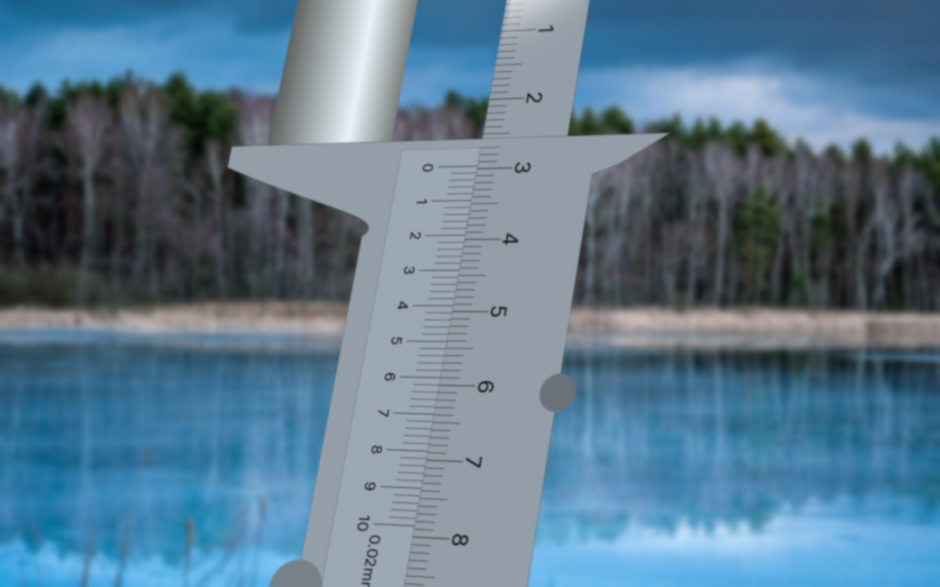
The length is **29.6** mm
